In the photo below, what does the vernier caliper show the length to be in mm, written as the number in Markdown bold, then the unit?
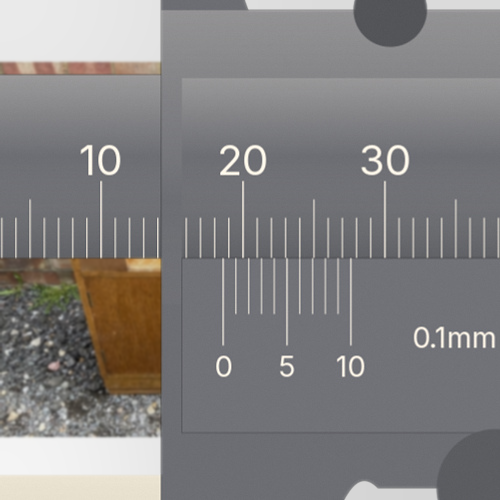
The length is **18.6** mm
